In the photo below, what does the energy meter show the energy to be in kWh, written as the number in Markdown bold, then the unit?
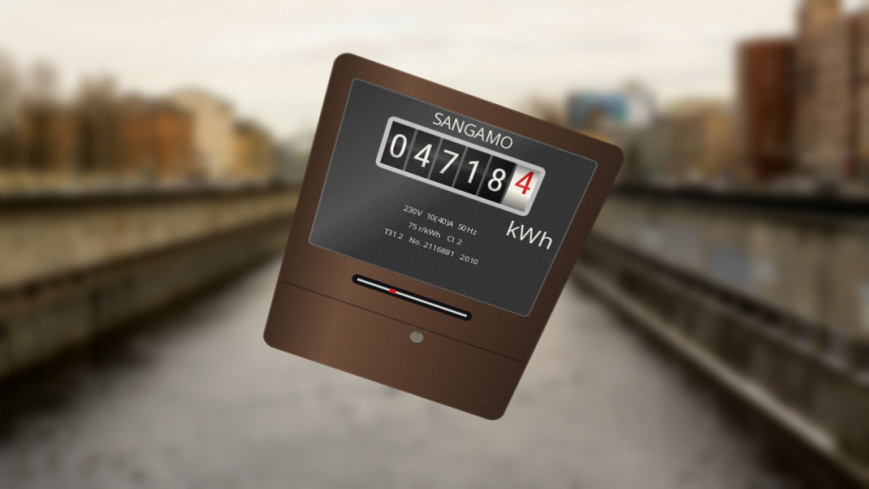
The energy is **4718.4** kWh
